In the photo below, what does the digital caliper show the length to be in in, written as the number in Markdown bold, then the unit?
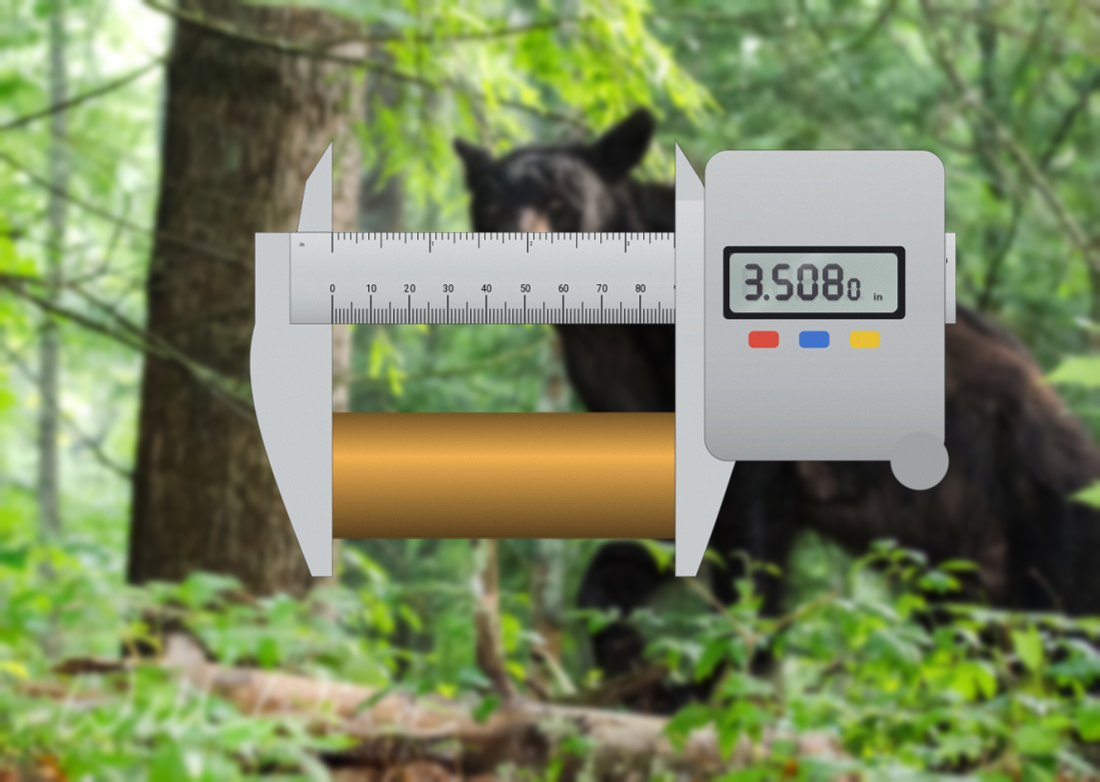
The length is **3.5080** in
